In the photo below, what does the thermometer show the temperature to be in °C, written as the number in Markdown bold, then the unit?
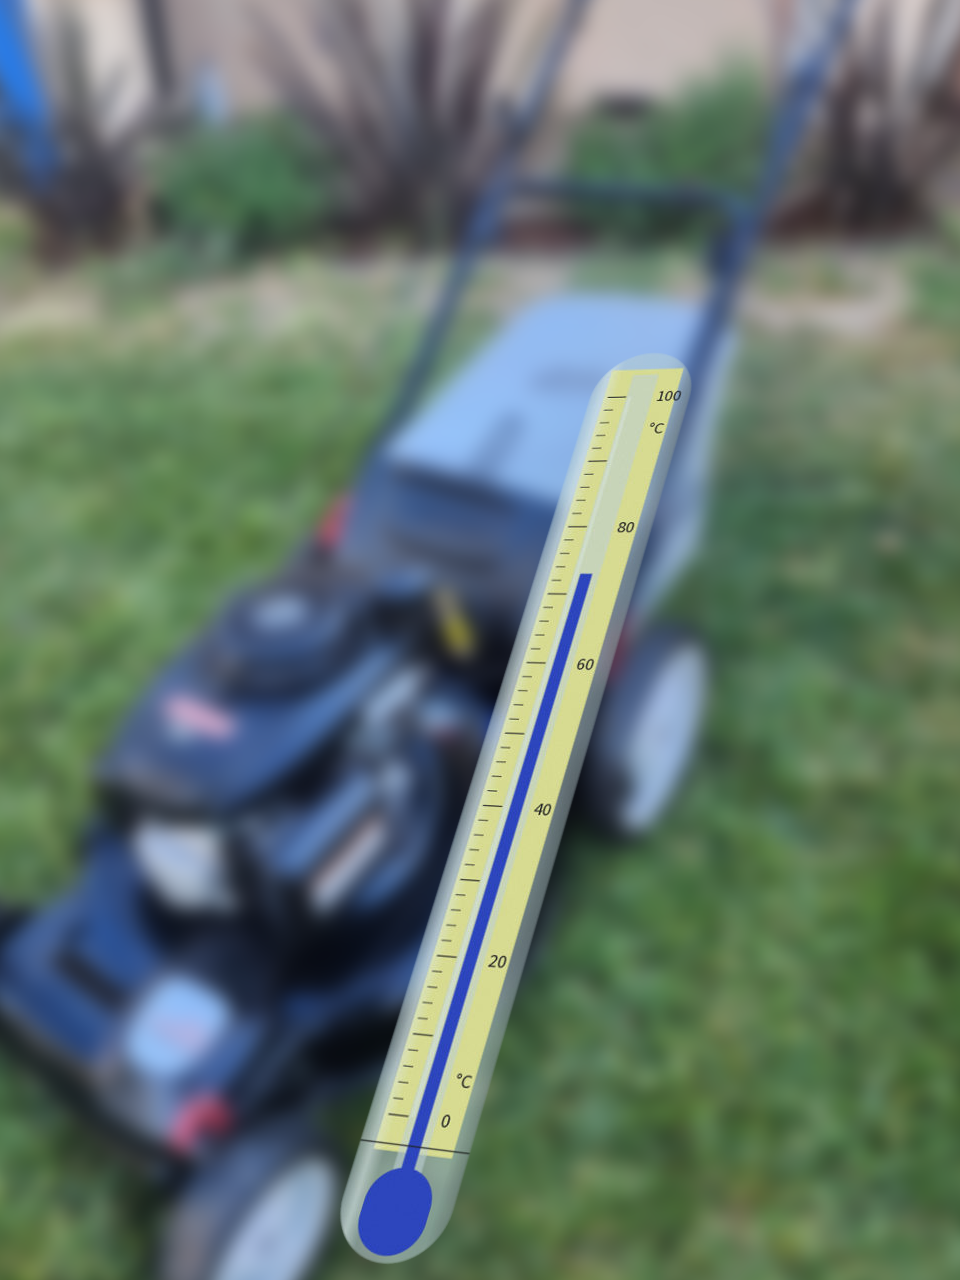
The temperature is **73** °C
